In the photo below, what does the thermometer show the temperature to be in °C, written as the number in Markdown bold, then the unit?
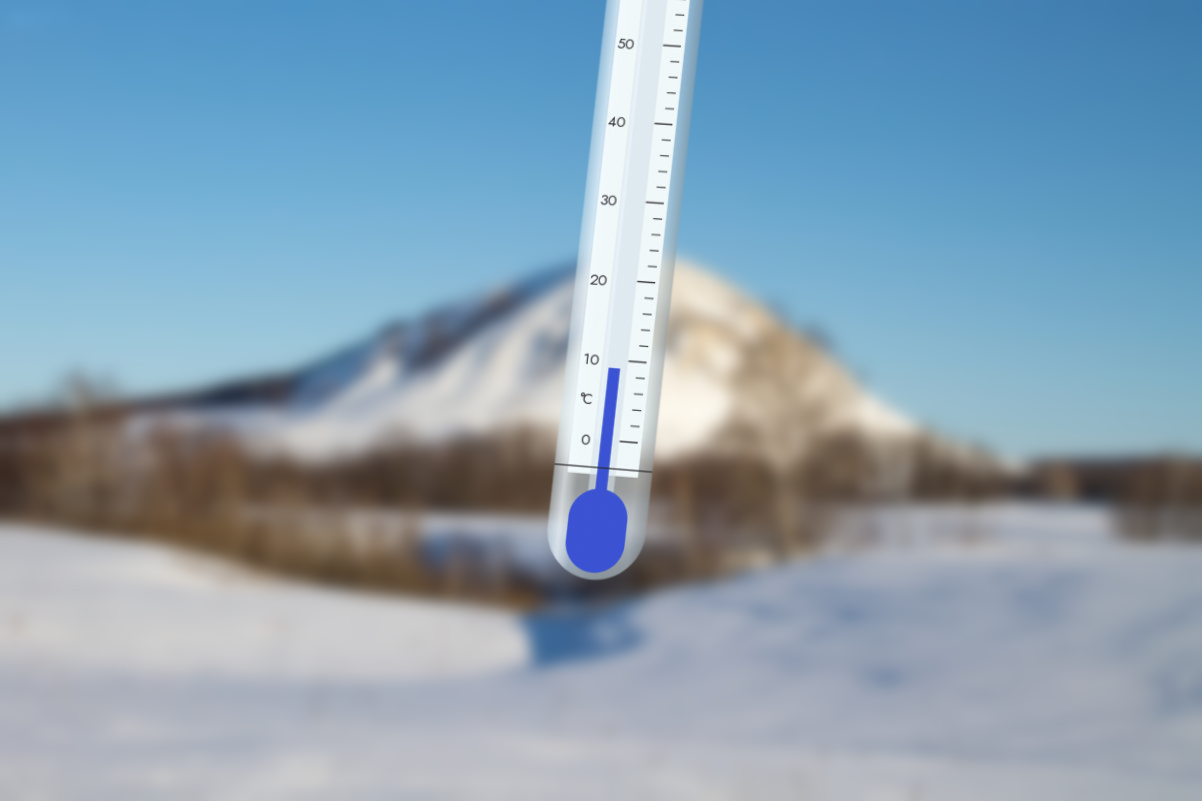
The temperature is **9** °C
